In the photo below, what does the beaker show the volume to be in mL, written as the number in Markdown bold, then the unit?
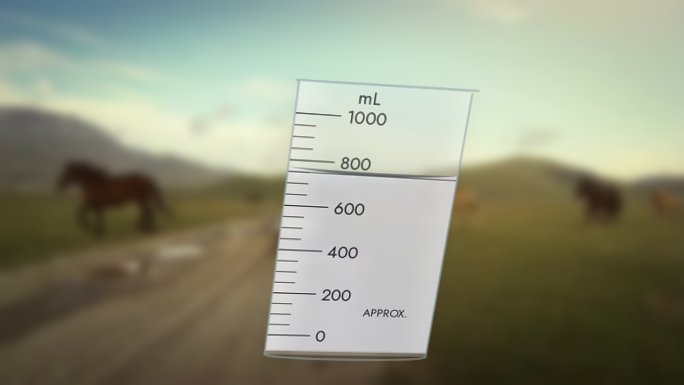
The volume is **750** mL
